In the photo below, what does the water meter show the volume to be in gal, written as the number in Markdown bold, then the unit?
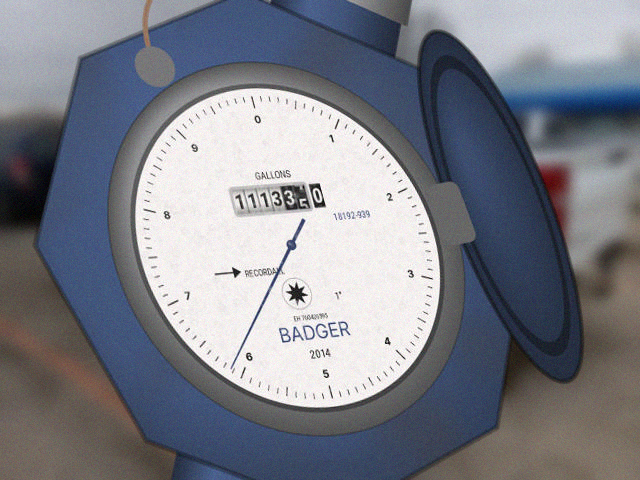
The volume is **1113346.1** gal
